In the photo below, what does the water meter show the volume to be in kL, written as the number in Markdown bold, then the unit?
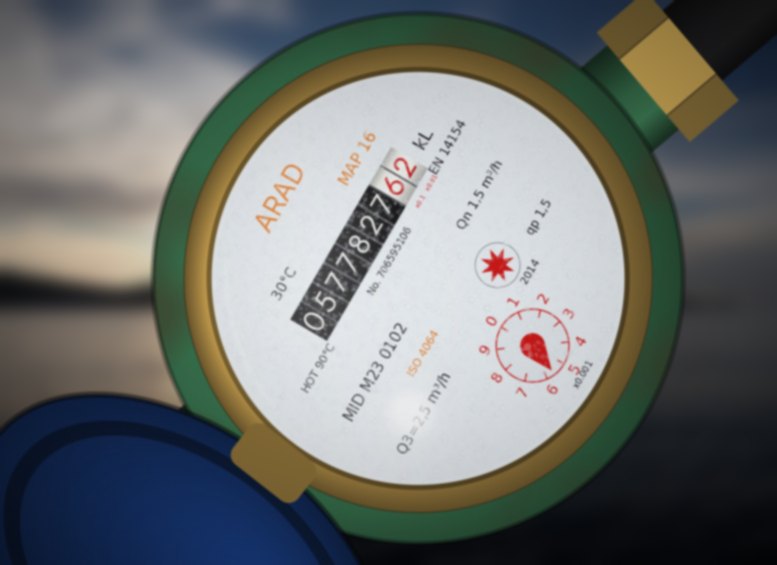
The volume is **577827.625** kL
